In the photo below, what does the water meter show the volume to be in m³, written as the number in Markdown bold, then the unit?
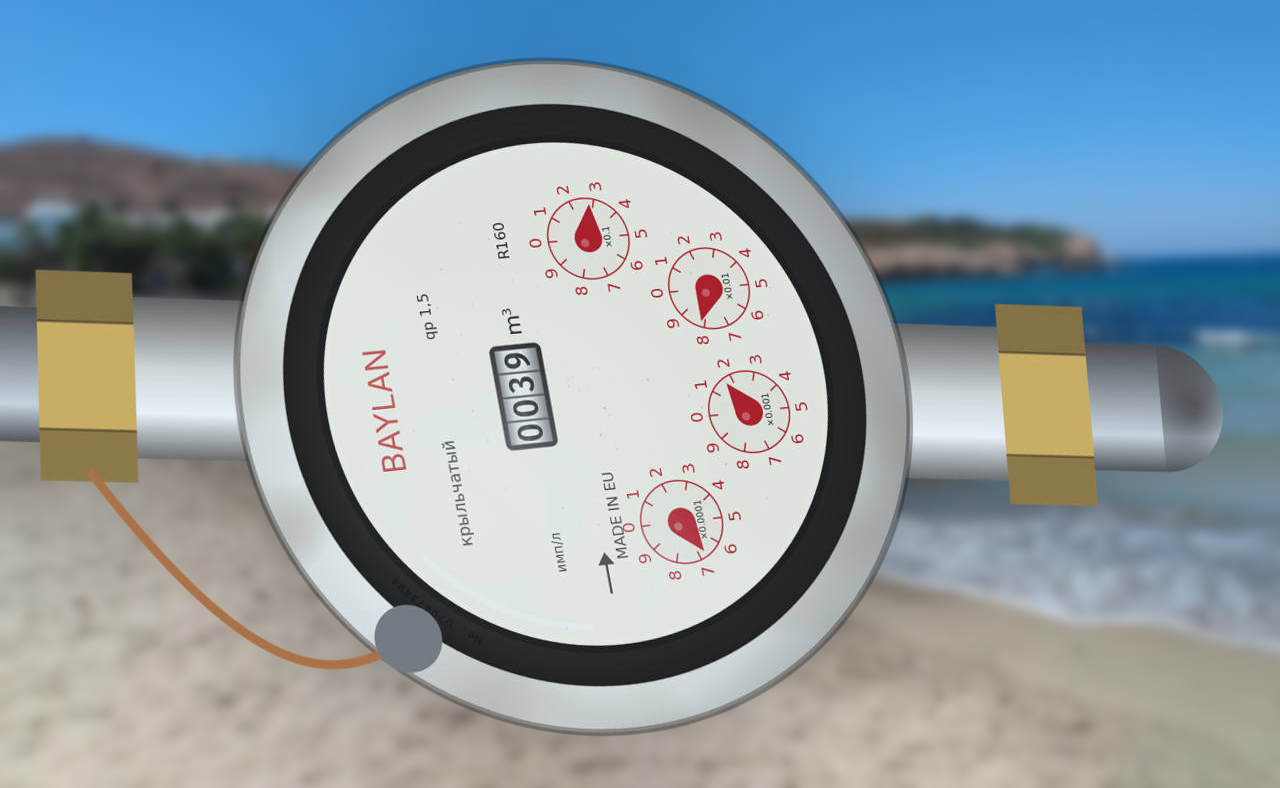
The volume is **39.2816** m³
